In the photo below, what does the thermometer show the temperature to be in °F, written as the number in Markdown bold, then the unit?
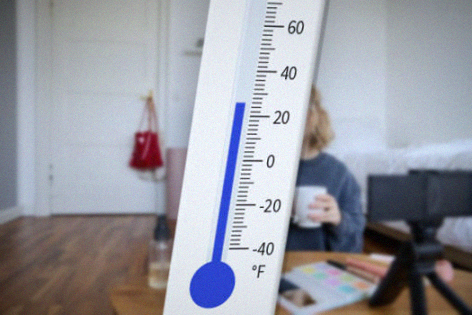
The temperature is **26** °F
